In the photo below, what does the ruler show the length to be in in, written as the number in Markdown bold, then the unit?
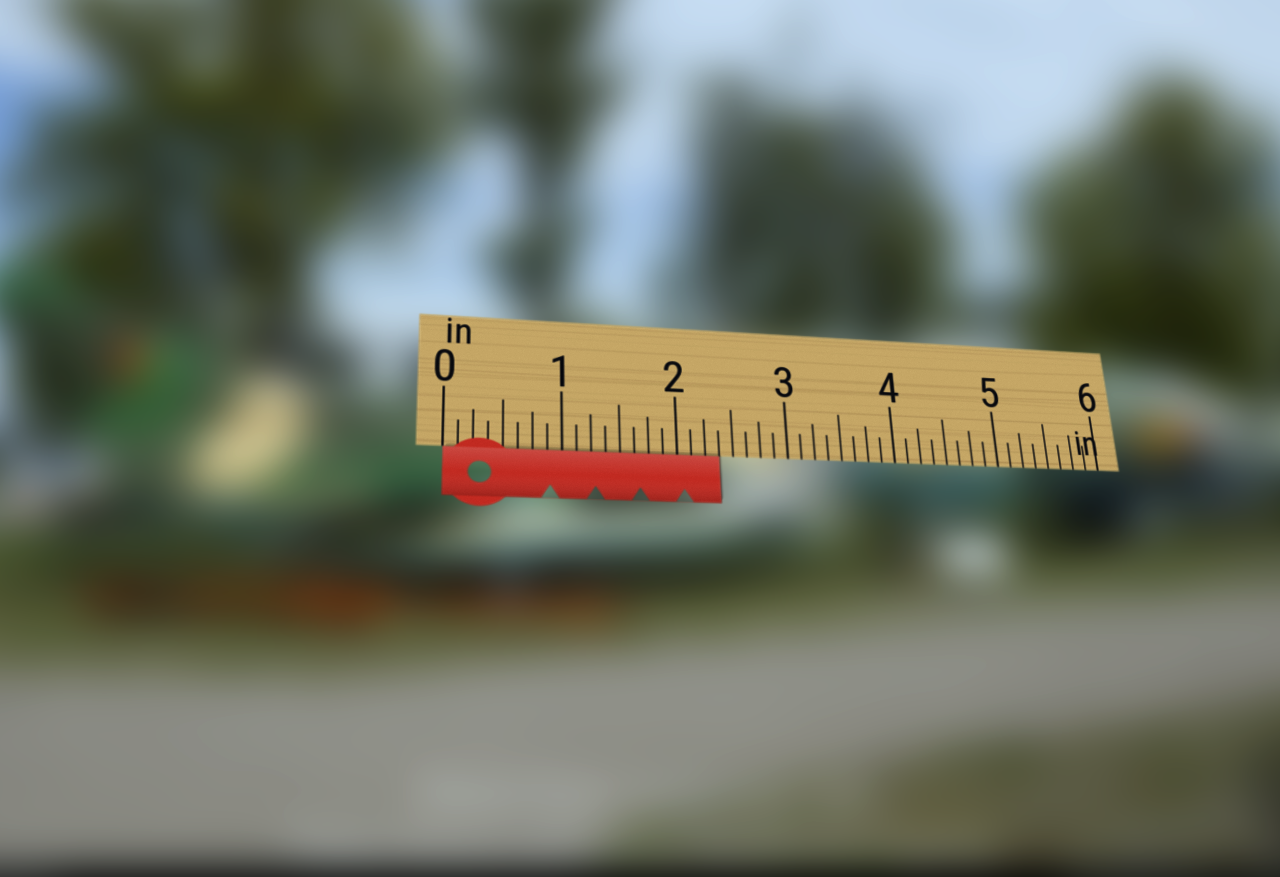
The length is **2.375** in
